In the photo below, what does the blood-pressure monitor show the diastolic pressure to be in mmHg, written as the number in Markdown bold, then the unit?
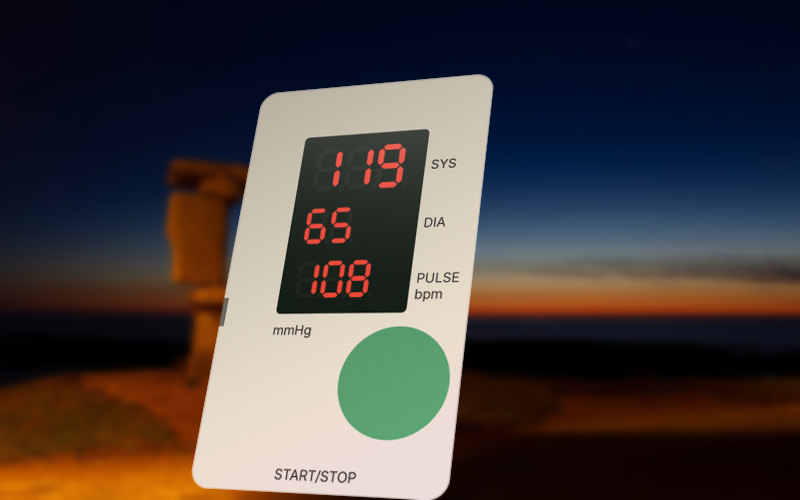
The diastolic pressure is **65** mmHg
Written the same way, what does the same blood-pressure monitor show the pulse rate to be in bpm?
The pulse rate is **108** bpm
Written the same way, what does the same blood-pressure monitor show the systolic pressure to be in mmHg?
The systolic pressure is **119** mmHg
